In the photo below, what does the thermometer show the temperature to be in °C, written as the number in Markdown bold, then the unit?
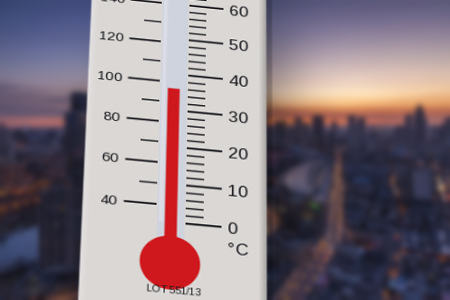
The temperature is **36** °C
